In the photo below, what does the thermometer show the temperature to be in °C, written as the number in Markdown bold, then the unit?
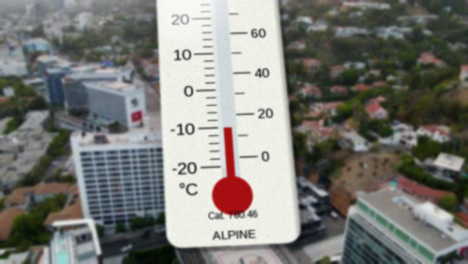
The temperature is **-10** °C
